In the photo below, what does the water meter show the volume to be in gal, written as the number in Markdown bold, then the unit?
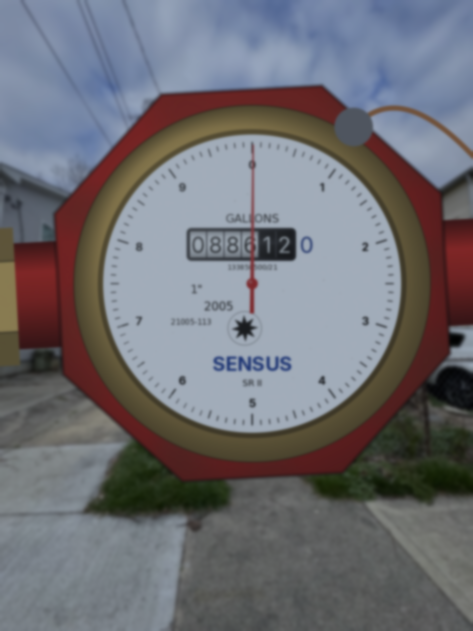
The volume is **886120.0** gal
